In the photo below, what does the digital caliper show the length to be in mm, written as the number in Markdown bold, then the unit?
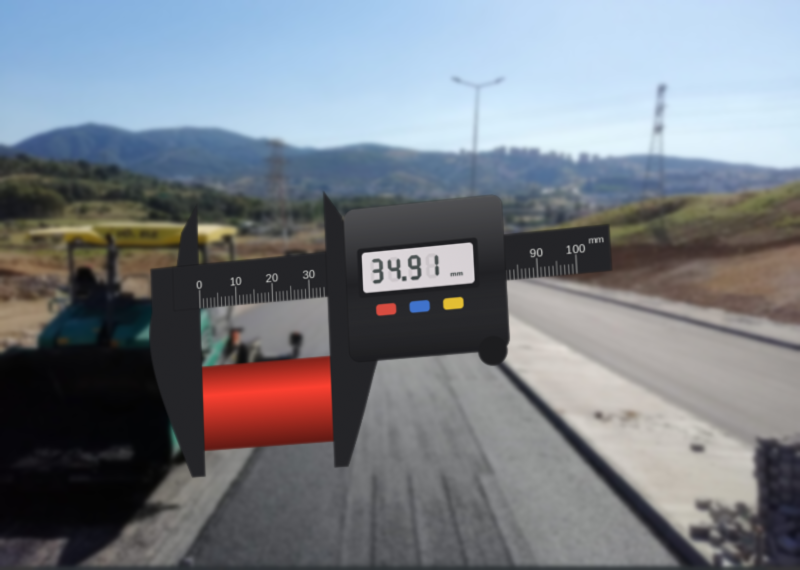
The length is **34.91** mm
